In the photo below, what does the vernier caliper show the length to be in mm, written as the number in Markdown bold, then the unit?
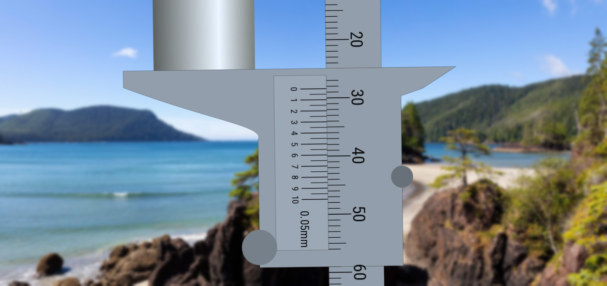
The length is **28.4** mm
